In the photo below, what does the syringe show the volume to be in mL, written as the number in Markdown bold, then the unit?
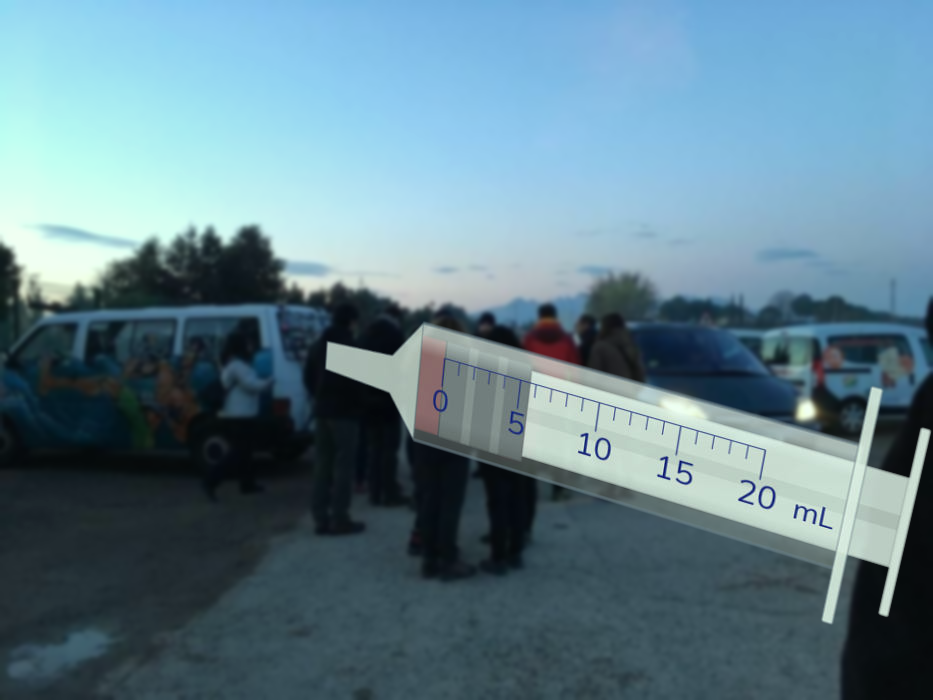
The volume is **0** mL
